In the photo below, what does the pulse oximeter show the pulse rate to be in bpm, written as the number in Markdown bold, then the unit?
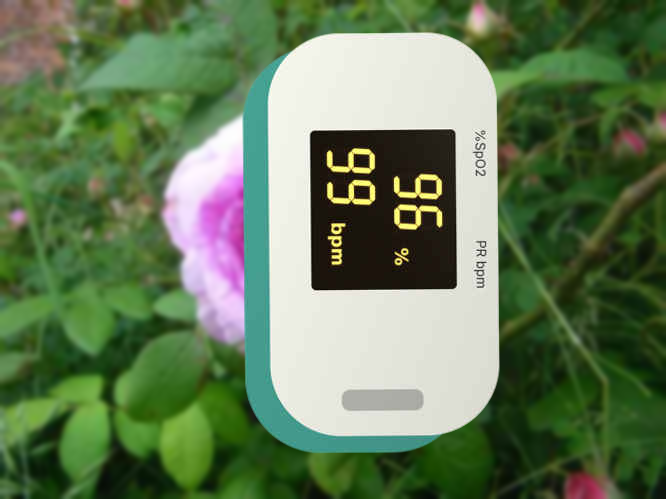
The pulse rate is **99** bpm
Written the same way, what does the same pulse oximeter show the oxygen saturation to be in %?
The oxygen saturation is **96** %
